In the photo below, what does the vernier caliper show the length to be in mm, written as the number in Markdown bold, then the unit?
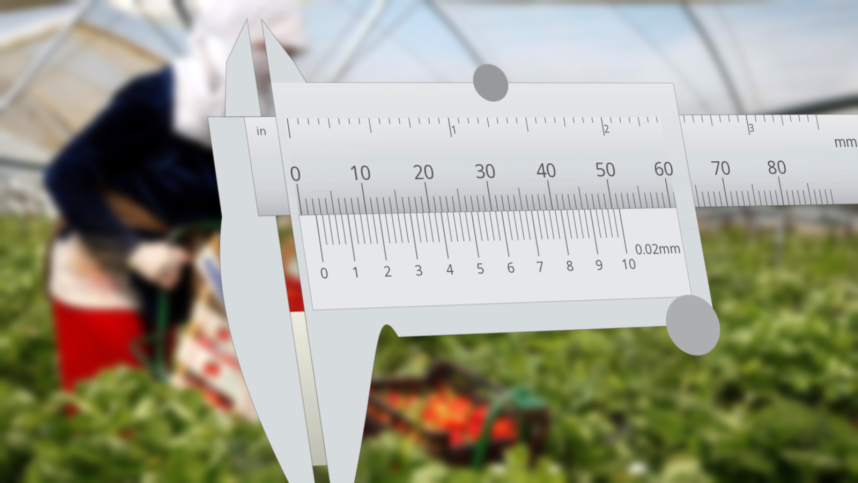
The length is **2.2** mm
